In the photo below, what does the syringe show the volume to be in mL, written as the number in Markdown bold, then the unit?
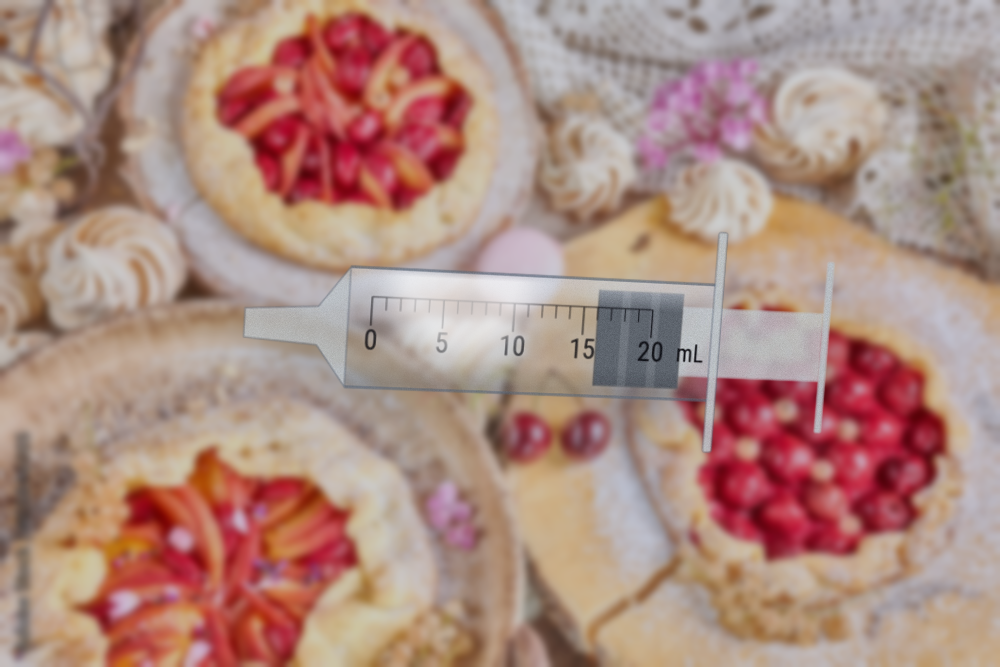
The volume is **16** mL
